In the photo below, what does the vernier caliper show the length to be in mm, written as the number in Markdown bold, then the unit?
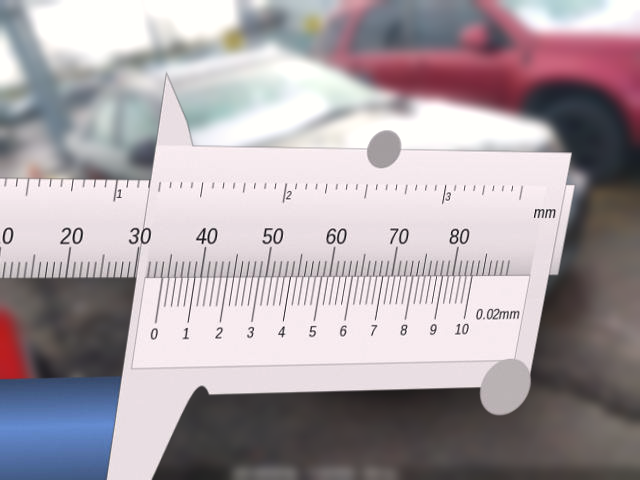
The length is **34.2** mm
